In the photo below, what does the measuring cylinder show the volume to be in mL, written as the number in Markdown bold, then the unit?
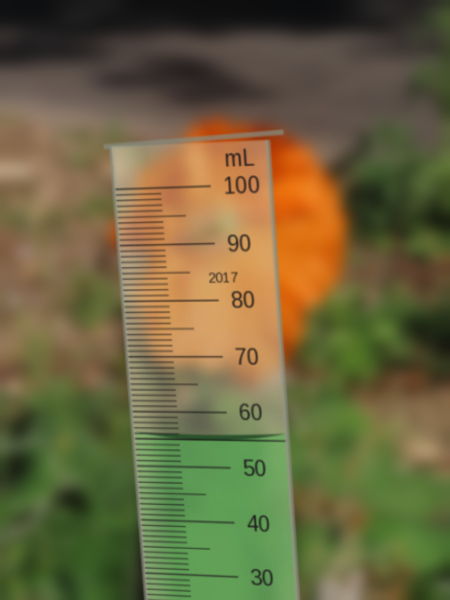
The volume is **55** mL
